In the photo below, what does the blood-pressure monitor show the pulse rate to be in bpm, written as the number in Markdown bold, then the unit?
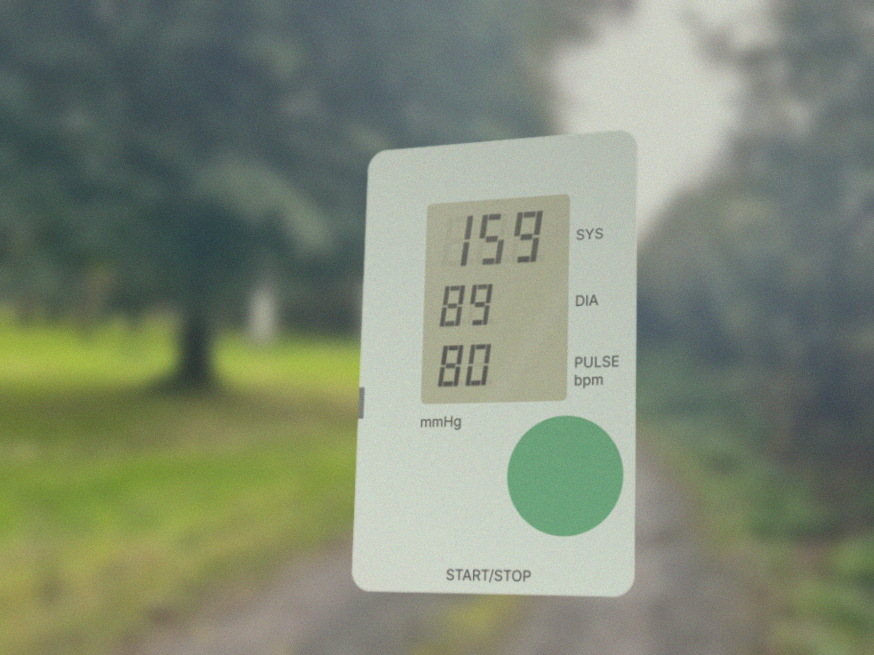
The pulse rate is **80** bpm
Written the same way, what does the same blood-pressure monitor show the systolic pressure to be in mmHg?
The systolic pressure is **159** mmHg
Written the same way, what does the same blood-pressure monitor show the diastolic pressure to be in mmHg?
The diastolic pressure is **89** mmHg
